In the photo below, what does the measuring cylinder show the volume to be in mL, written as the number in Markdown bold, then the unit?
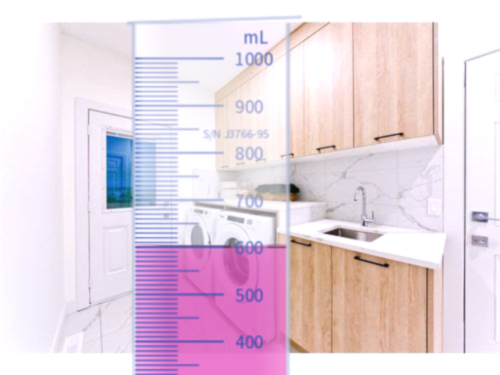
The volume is **600** mL
